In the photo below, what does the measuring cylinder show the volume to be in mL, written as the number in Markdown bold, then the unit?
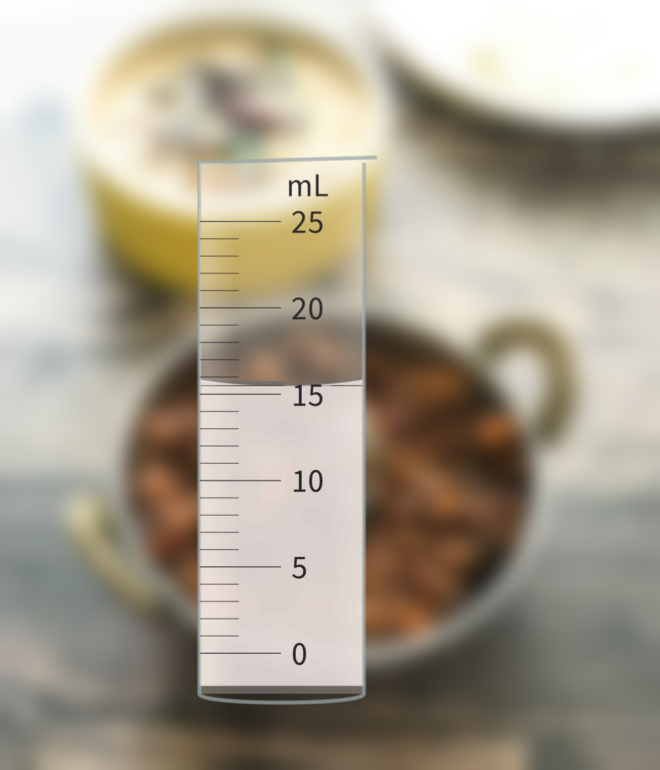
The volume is **15.5** mL
